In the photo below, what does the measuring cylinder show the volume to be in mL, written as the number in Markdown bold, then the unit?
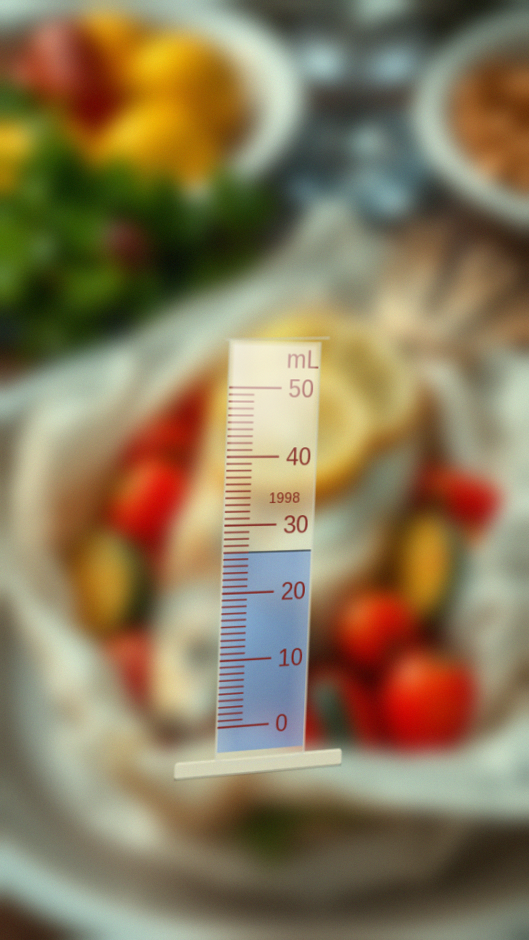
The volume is **26** mL
